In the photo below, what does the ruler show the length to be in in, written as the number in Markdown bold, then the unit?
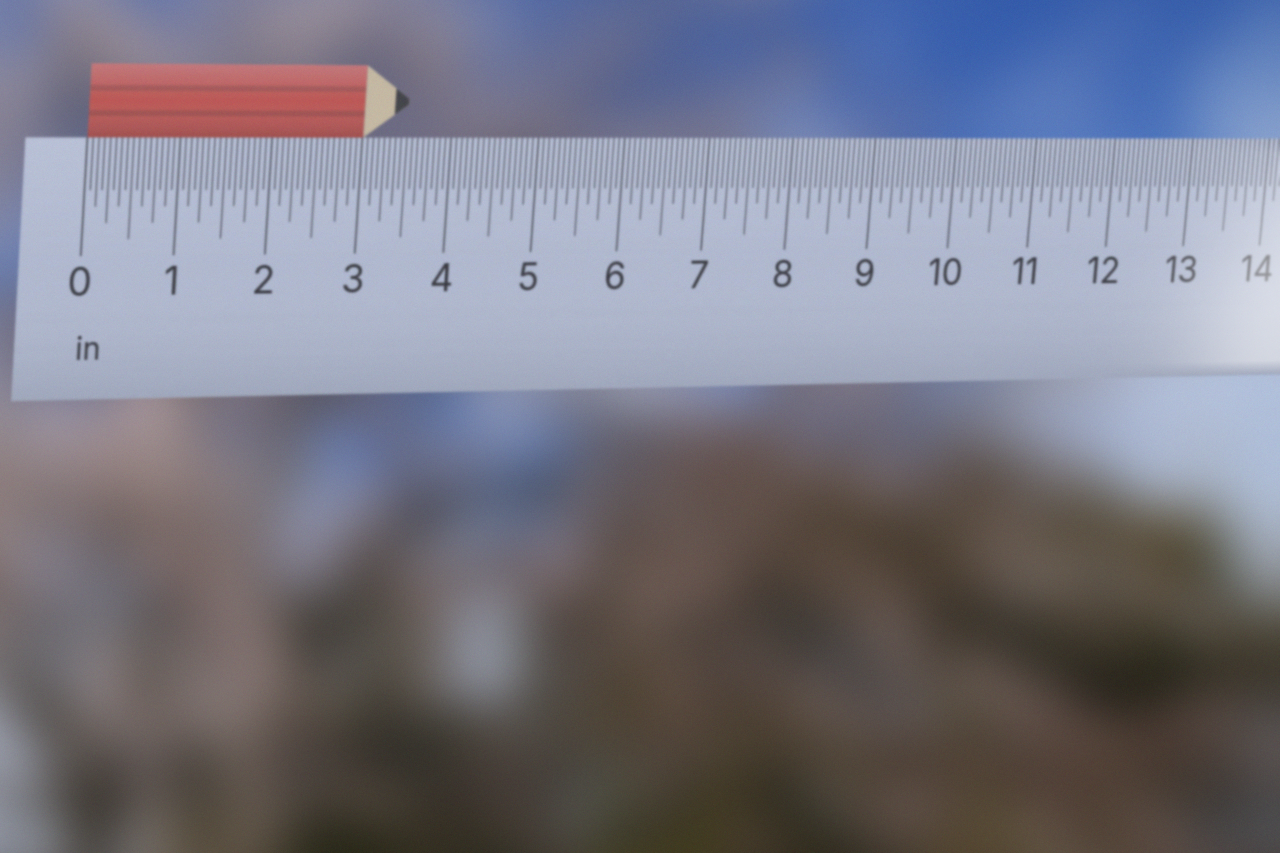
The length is **3.5** in
